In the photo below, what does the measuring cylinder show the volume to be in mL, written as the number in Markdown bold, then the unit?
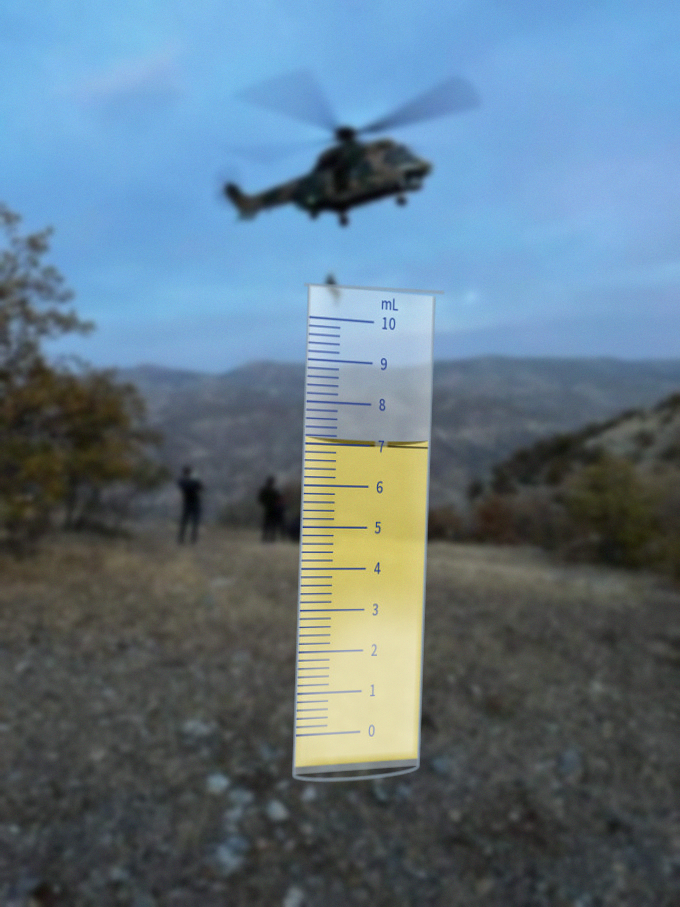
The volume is **7** mL
